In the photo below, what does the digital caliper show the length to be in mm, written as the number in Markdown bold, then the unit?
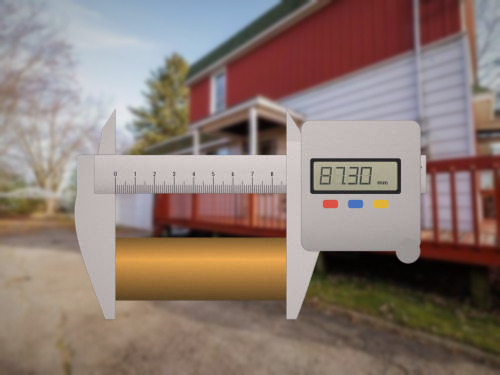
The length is **87.30** mm
